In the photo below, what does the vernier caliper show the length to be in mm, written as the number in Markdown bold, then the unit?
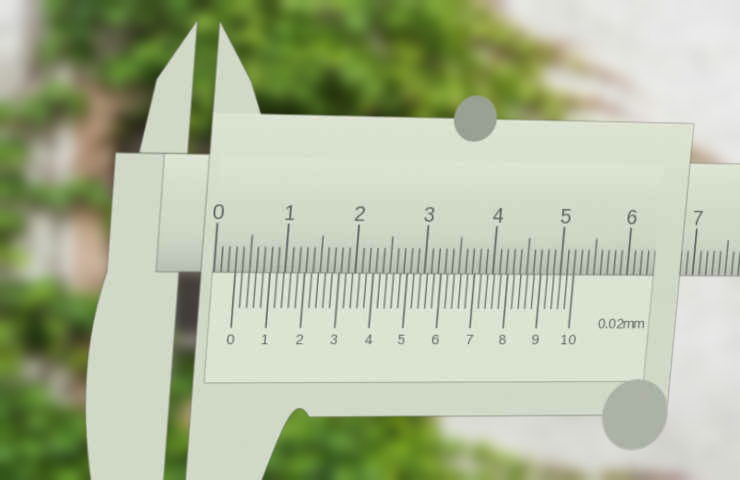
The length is **3.0** mm
